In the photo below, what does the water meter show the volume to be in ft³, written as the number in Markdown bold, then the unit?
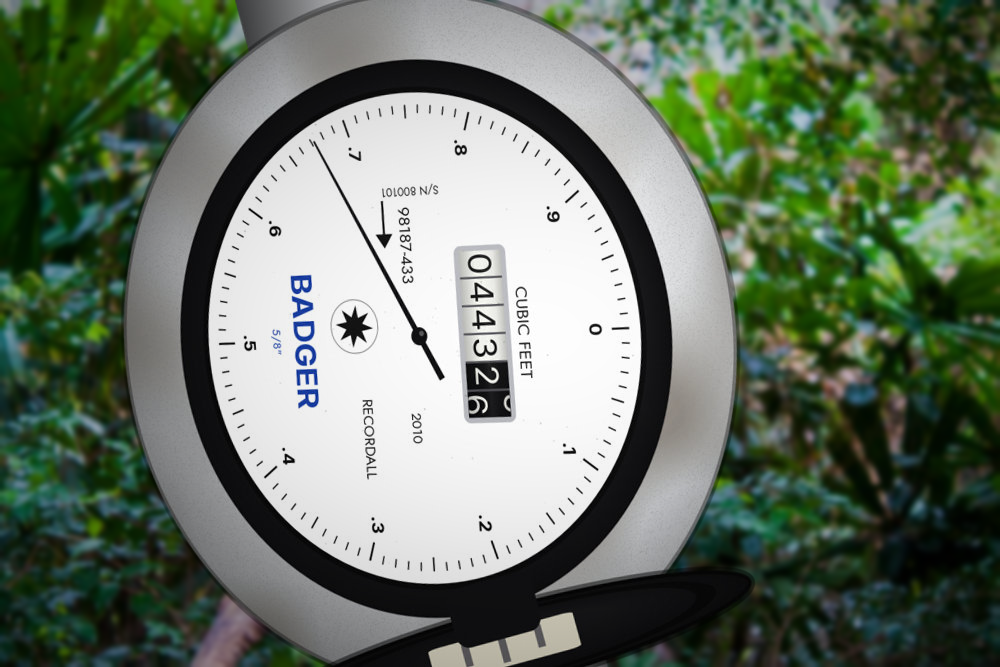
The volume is **44325.67** ft³
